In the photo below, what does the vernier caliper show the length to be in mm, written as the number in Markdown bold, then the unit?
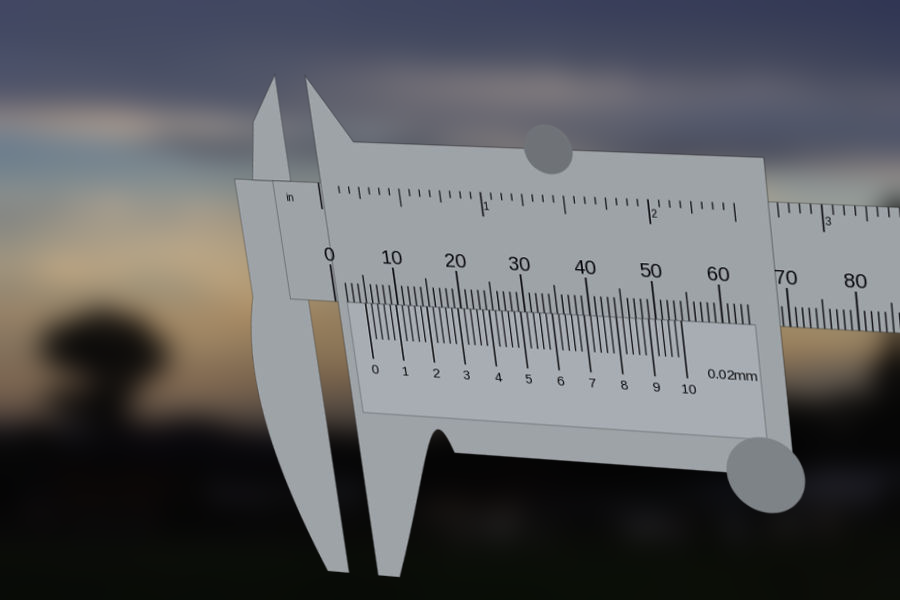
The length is **4.8** mm
